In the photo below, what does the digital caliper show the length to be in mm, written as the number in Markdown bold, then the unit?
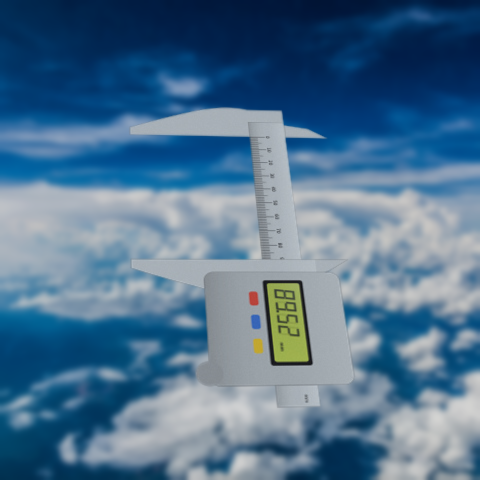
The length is **89.52** mm
